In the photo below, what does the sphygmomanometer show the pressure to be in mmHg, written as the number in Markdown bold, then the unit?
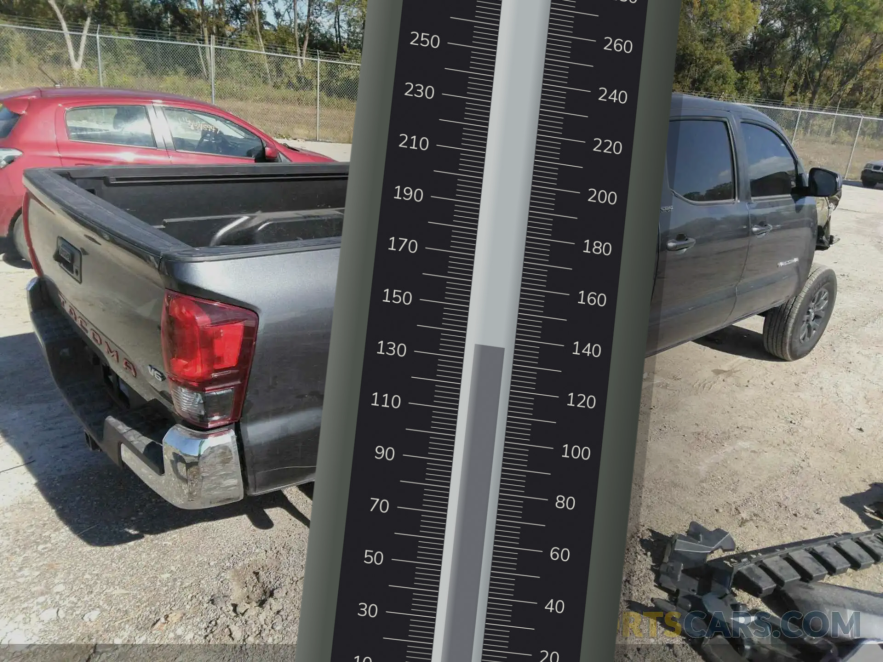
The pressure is **136** mmHg
